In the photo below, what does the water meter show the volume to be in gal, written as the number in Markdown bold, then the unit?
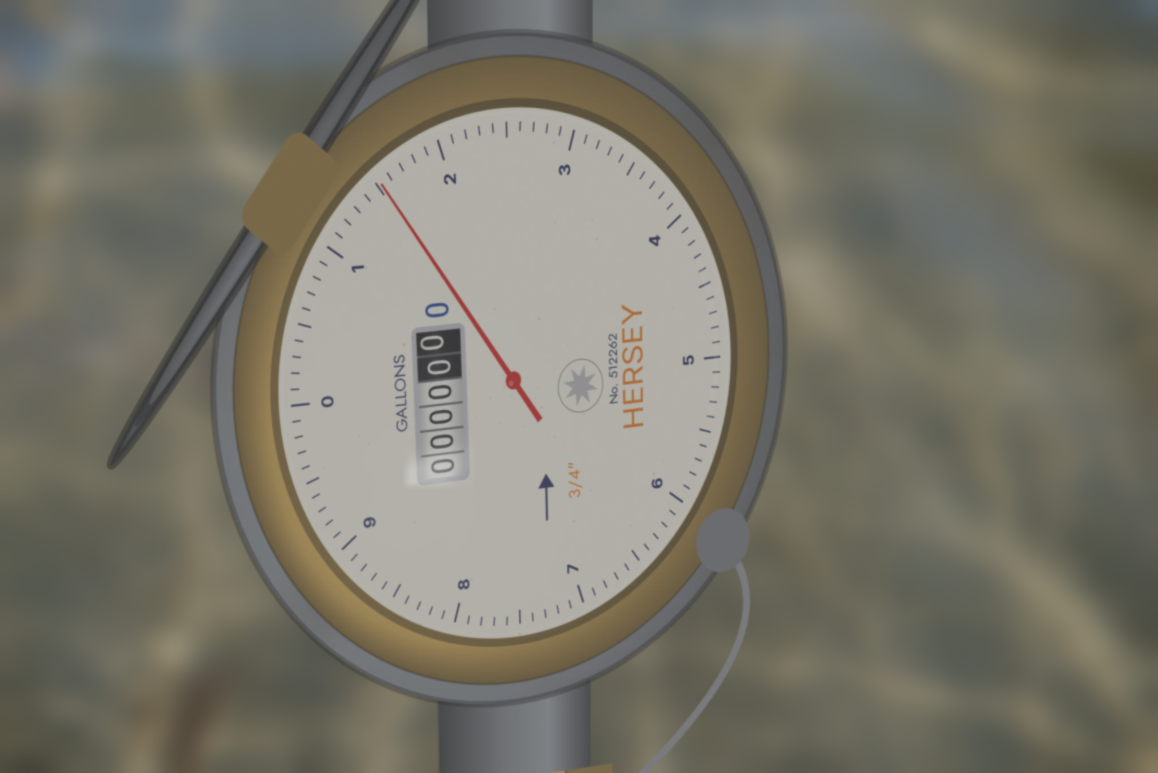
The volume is **1.5** gal
